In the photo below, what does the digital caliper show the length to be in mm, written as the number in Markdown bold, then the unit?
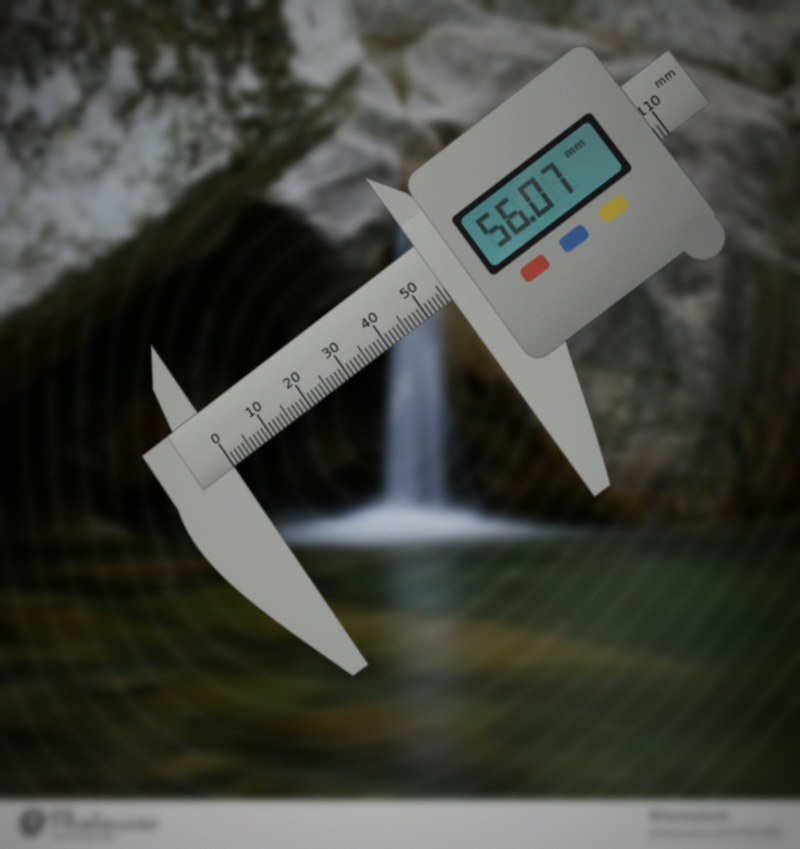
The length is **56.07** mm
